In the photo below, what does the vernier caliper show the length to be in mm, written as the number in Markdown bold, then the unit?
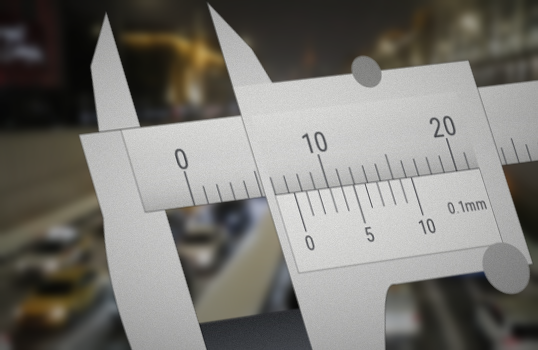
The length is **7.4** mm
